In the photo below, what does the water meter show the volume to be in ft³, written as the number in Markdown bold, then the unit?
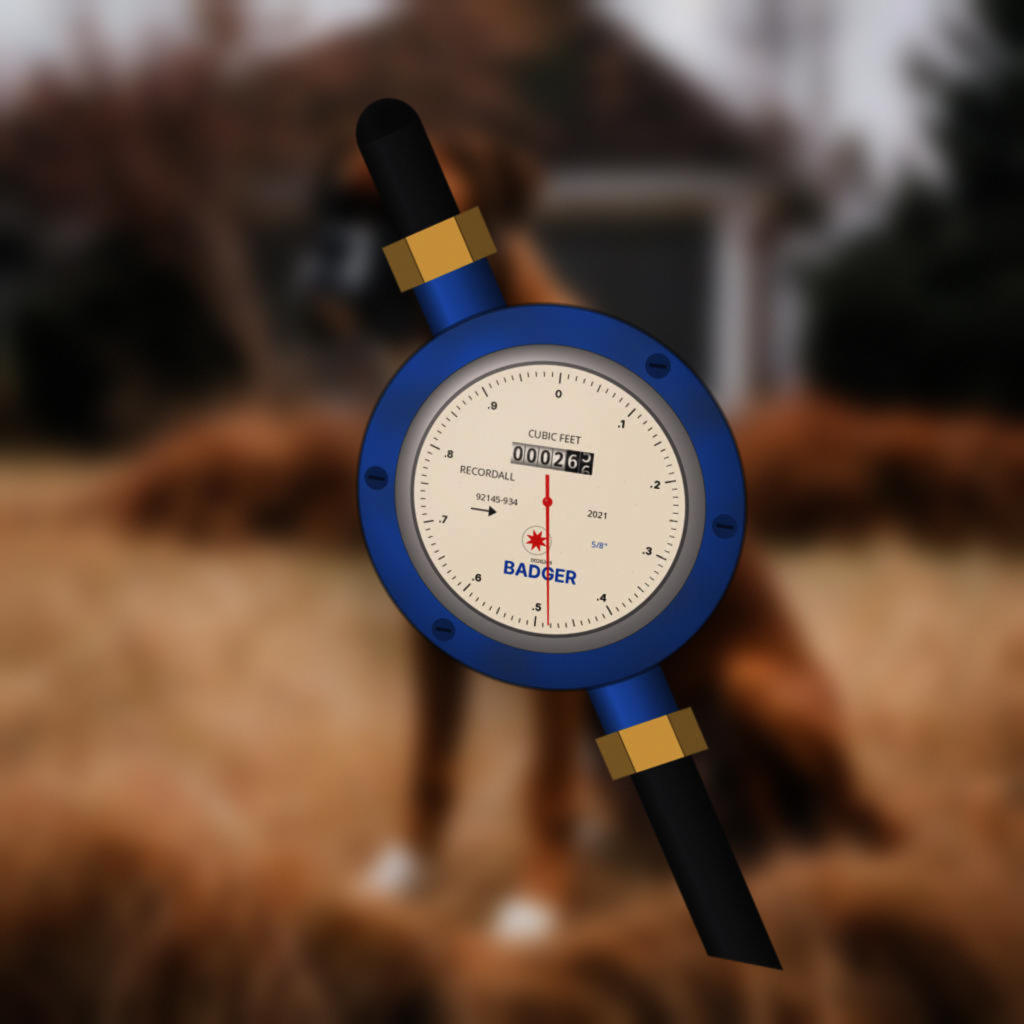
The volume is **265.48** ft³
